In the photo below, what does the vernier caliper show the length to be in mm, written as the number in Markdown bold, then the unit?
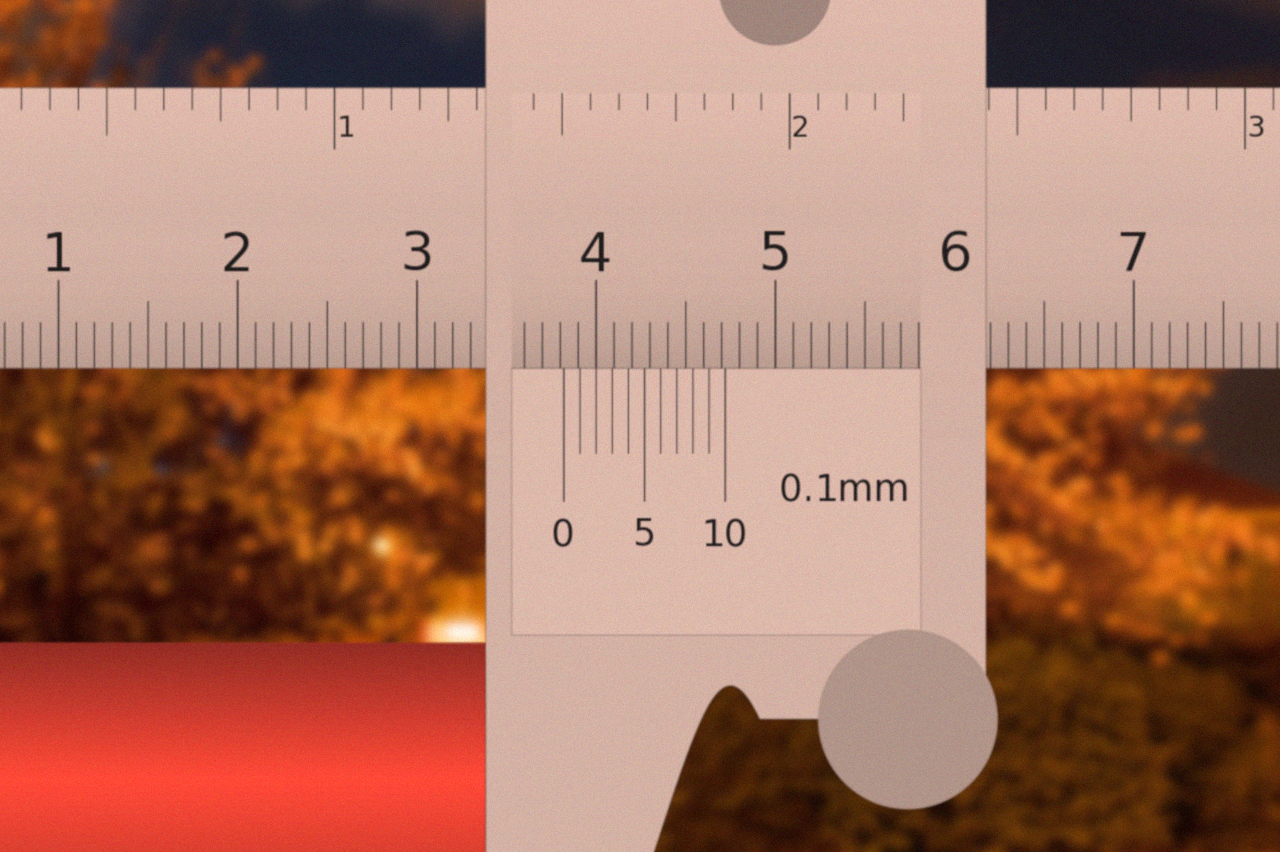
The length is **38.2** mm
